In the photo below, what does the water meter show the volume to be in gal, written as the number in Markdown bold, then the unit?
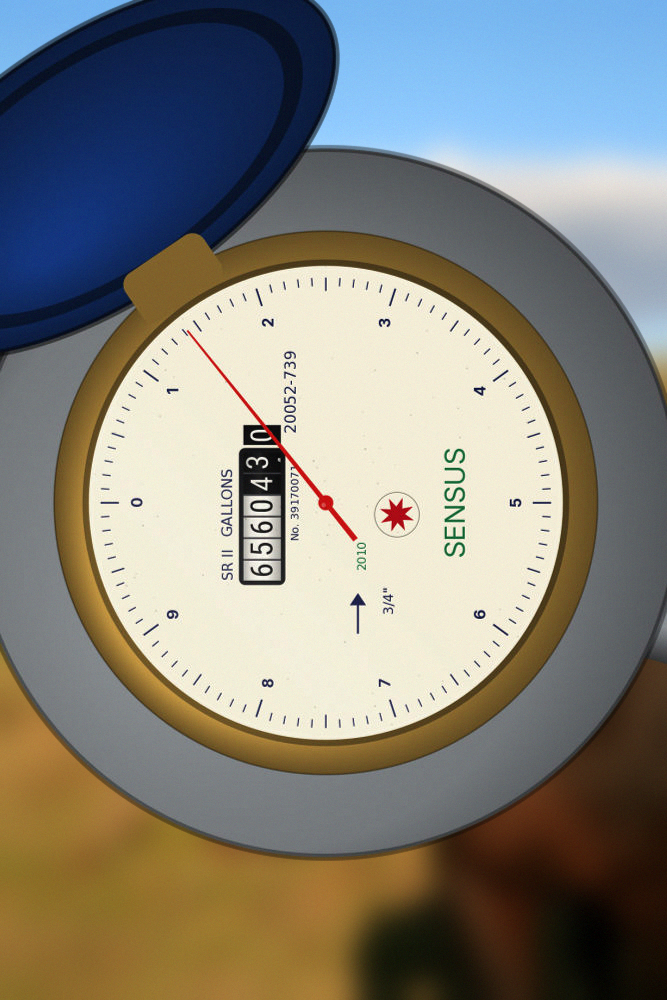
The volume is **6560431.4** gal
